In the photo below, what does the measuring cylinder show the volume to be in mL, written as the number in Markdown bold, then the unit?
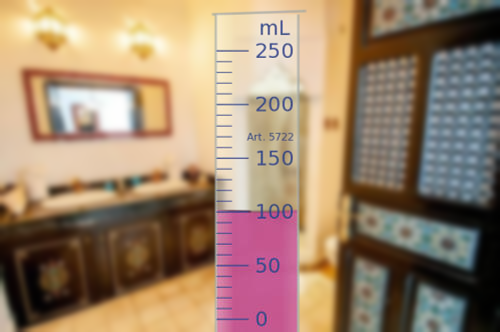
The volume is **100** mL
